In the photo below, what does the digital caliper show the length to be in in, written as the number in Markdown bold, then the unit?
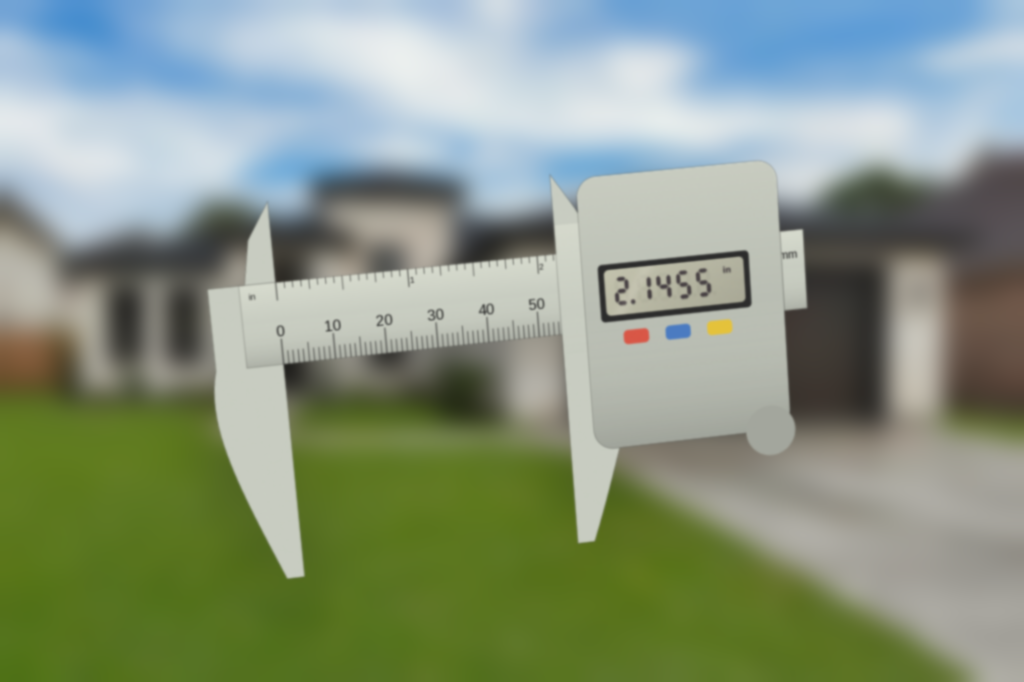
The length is **2.1455** in
